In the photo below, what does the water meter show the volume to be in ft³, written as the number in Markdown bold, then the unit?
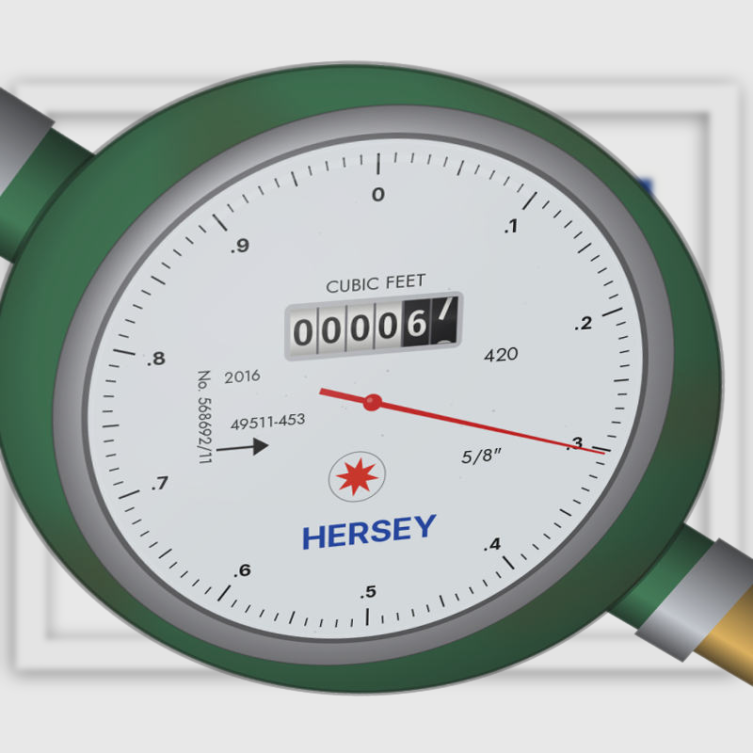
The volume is **67.30** ft³
